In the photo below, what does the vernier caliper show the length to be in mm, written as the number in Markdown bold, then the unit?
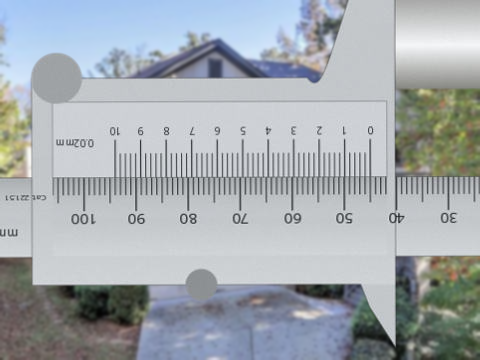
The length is **45.0** mm
